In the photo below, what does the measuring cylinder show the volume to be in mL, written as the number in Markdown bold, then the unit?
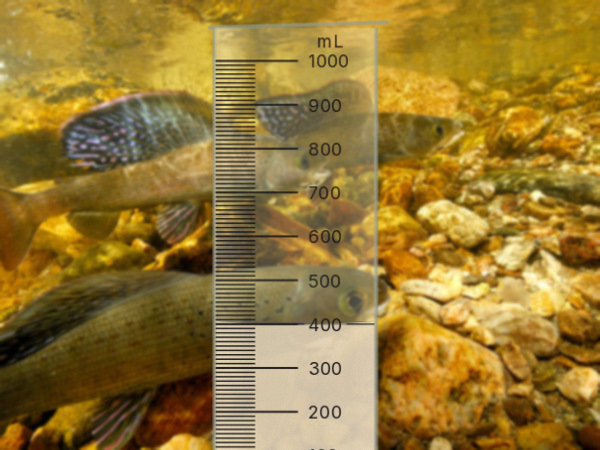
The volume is **400** mL
